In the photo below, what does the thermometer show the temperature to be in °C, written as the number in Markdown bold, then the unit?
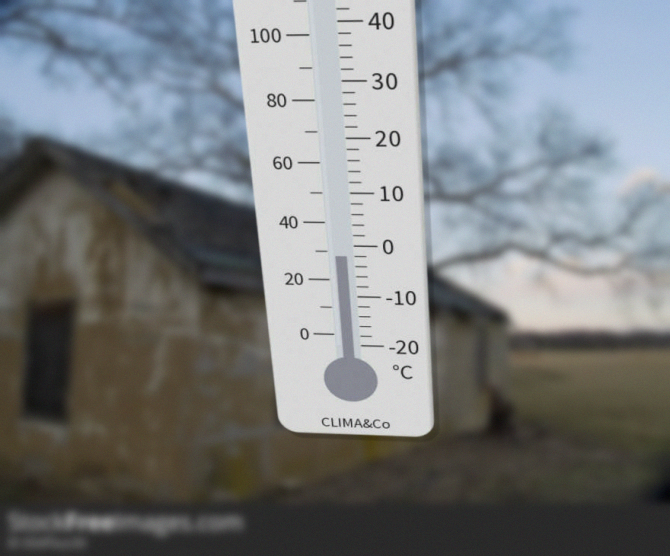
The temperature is **-2** °C
